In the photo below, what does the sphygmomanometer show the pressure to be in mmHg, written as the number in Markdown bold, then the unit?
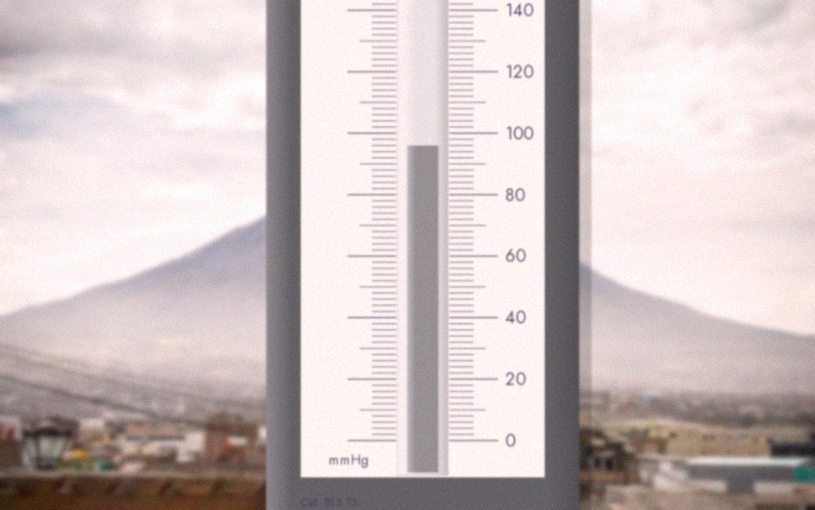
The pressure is **96** mmHg
